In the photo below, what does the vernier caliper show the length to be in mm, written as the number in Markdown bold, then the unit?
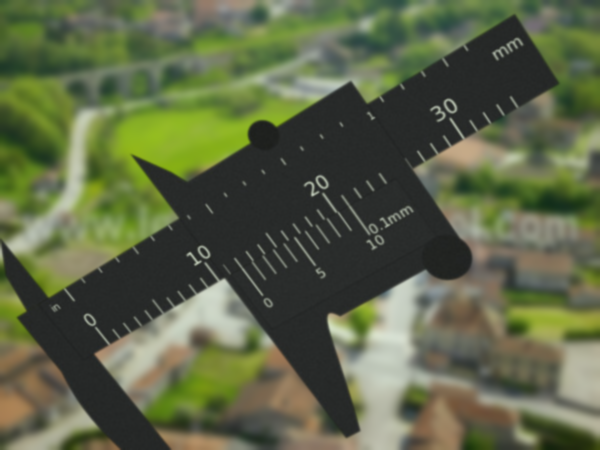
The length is **12.0** mm
